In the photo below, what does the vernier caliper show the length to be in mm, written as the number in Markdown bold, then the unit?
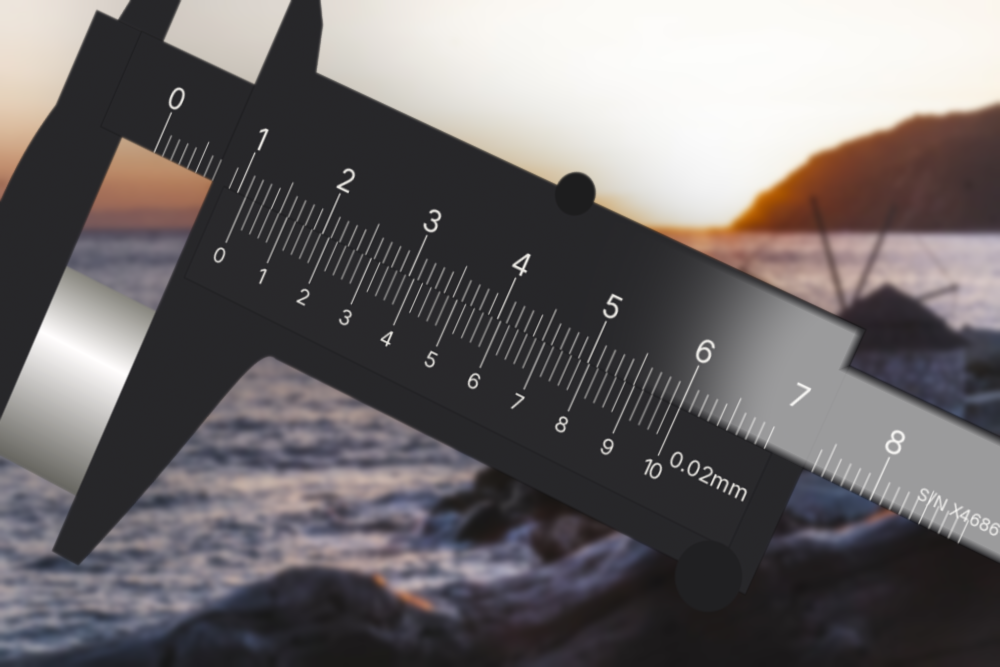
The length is **11.0** mm
